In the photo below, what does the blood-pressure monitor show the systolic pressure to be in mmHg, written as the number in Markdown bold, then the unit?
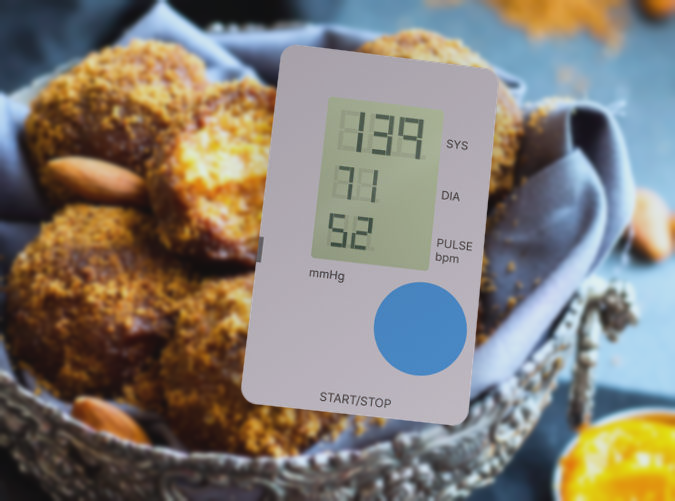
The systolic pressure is **139** mmHg
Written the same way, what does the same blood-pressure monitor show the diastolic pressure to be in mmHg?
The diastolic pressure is **71** mmHg
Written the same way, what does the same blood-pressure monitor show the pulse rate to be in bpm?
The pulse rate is **52** bpm
